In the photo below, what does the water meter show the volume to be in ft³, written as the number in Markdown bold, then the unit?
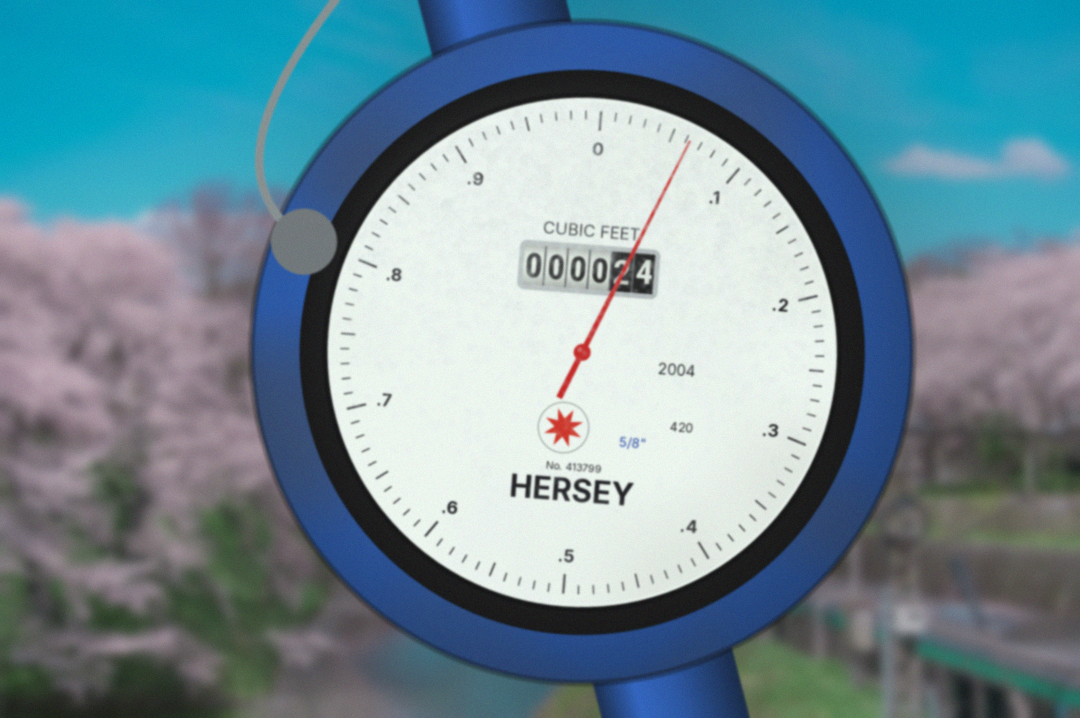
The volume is **24.06** ft³
